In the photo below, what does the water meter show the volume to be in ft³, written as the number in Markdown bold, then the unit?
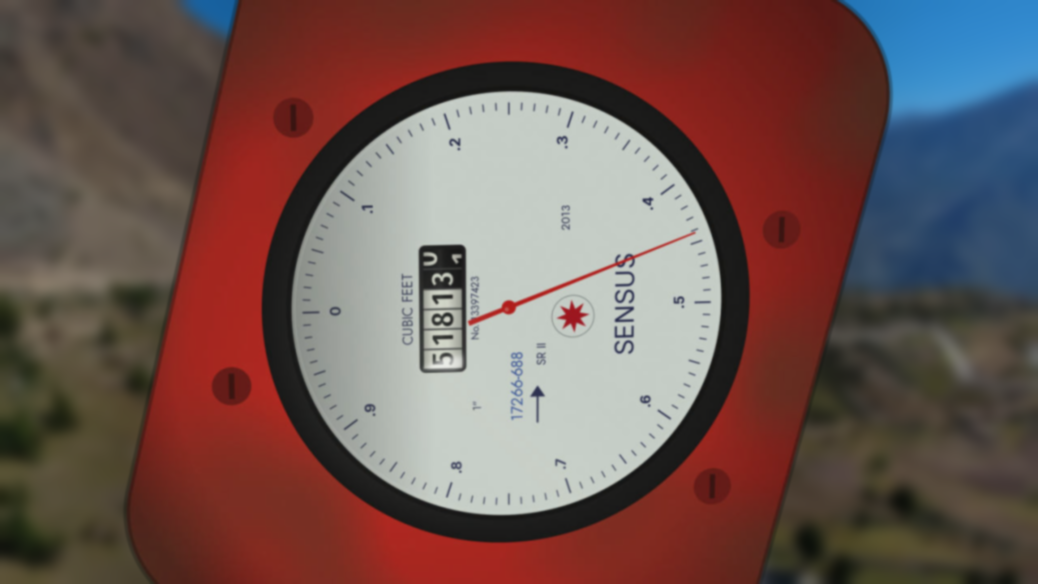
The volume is **518130.44** ft³
